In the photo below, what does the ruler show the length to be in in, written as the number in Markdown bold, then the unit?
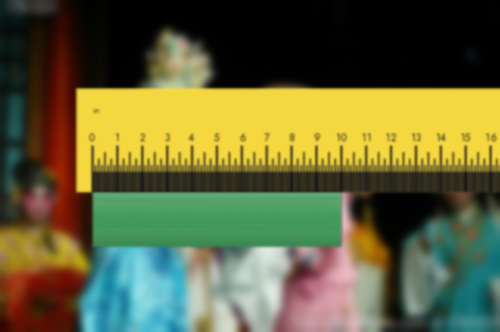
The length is **10** in
